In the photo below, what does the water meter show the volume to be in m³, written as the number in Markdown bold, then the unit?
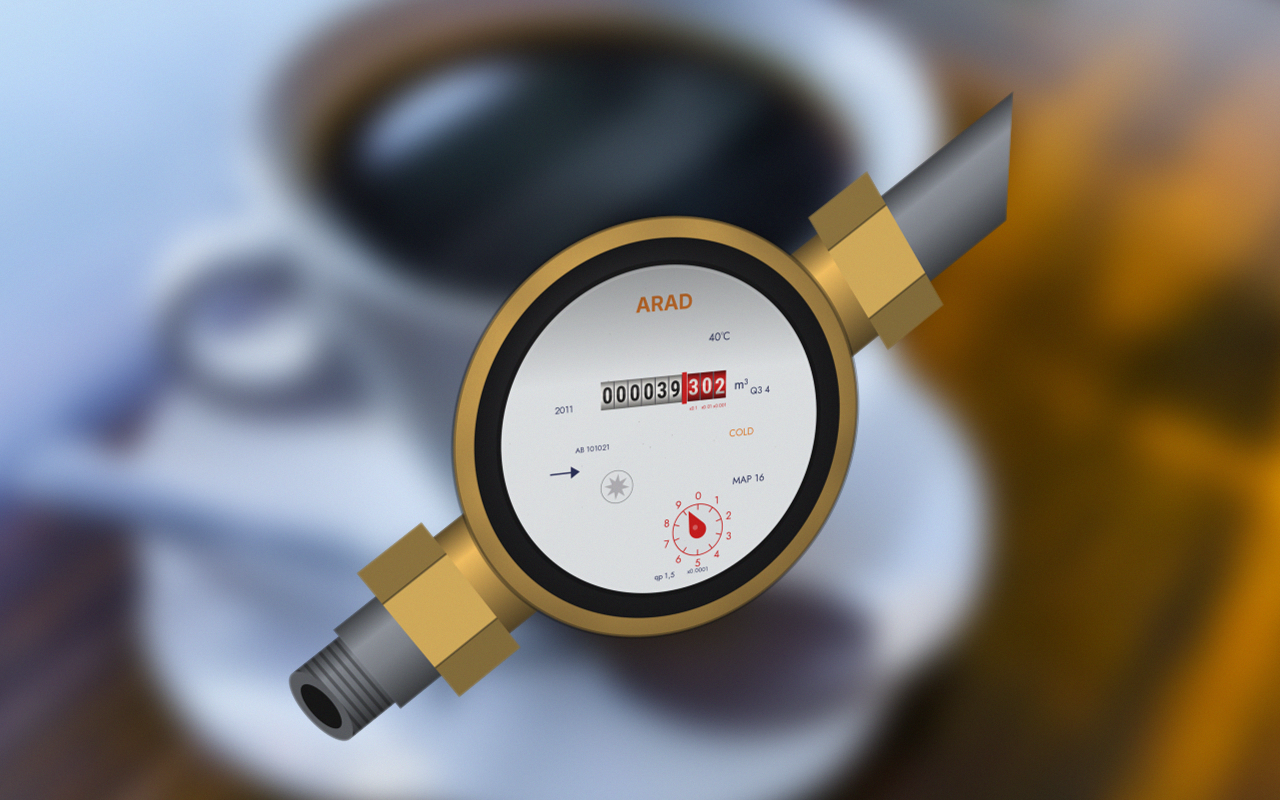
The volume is **39.3019** m³
